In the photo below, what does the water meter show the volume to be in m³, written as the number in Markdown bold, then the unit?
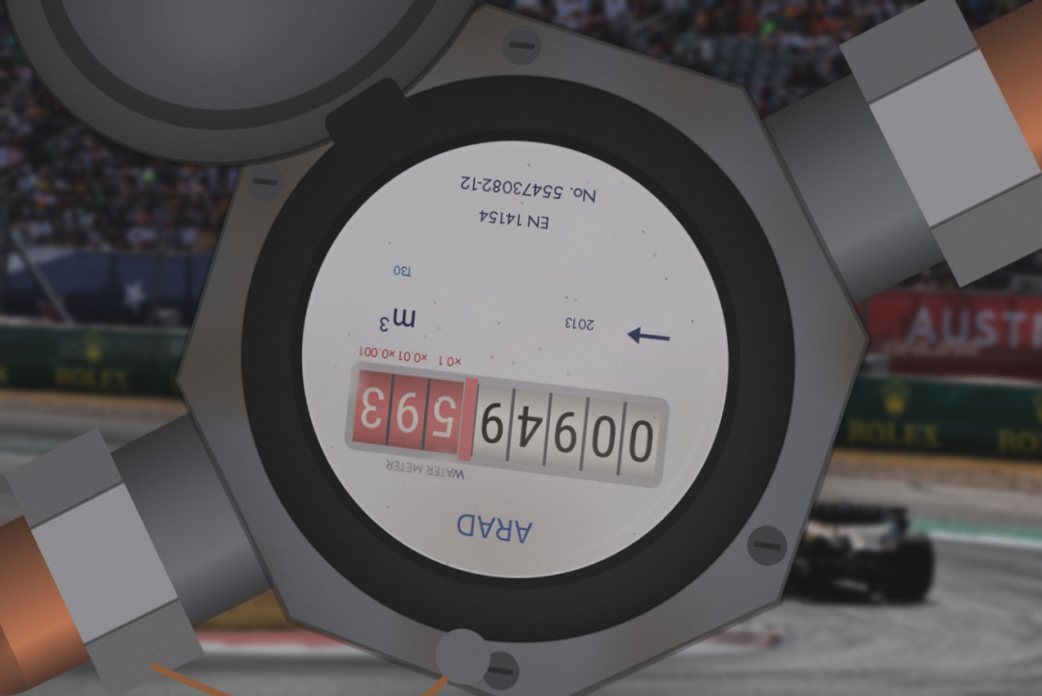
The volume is **949.593** m³
